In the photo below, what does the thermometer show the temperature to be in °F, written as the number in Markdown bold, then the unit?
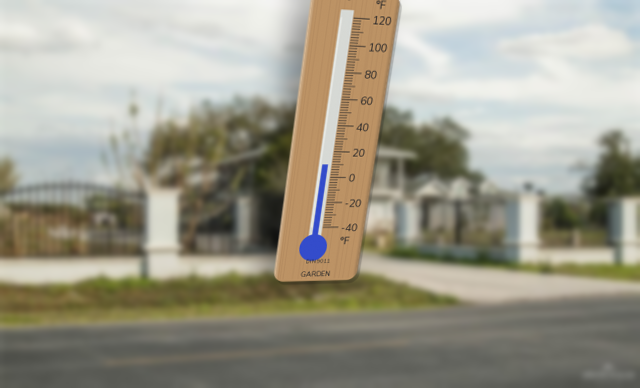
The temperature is **10** °F
